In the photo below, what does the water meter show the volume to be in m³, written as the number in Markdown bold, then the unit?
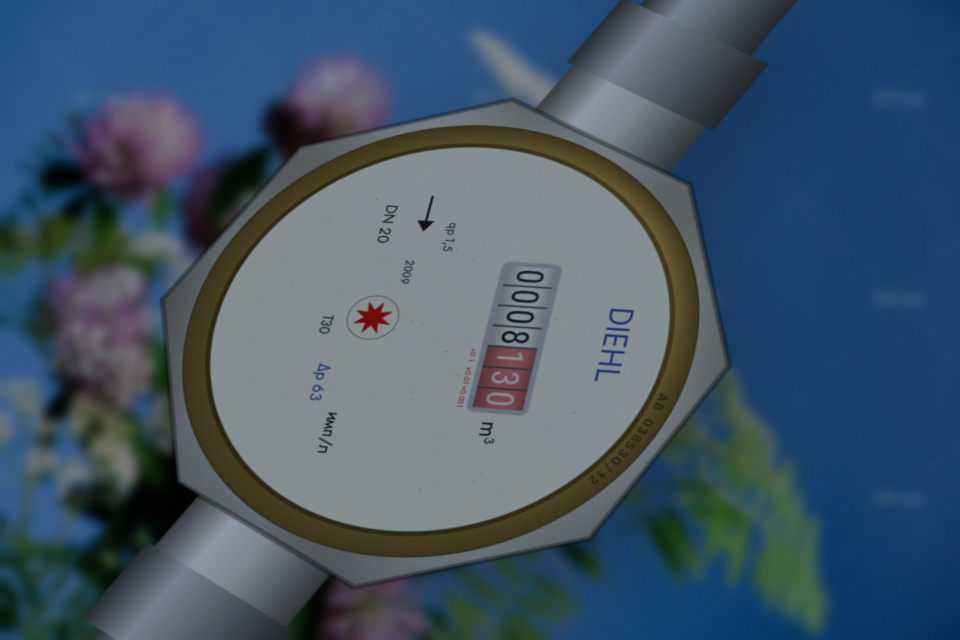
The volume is **8.130** m³
